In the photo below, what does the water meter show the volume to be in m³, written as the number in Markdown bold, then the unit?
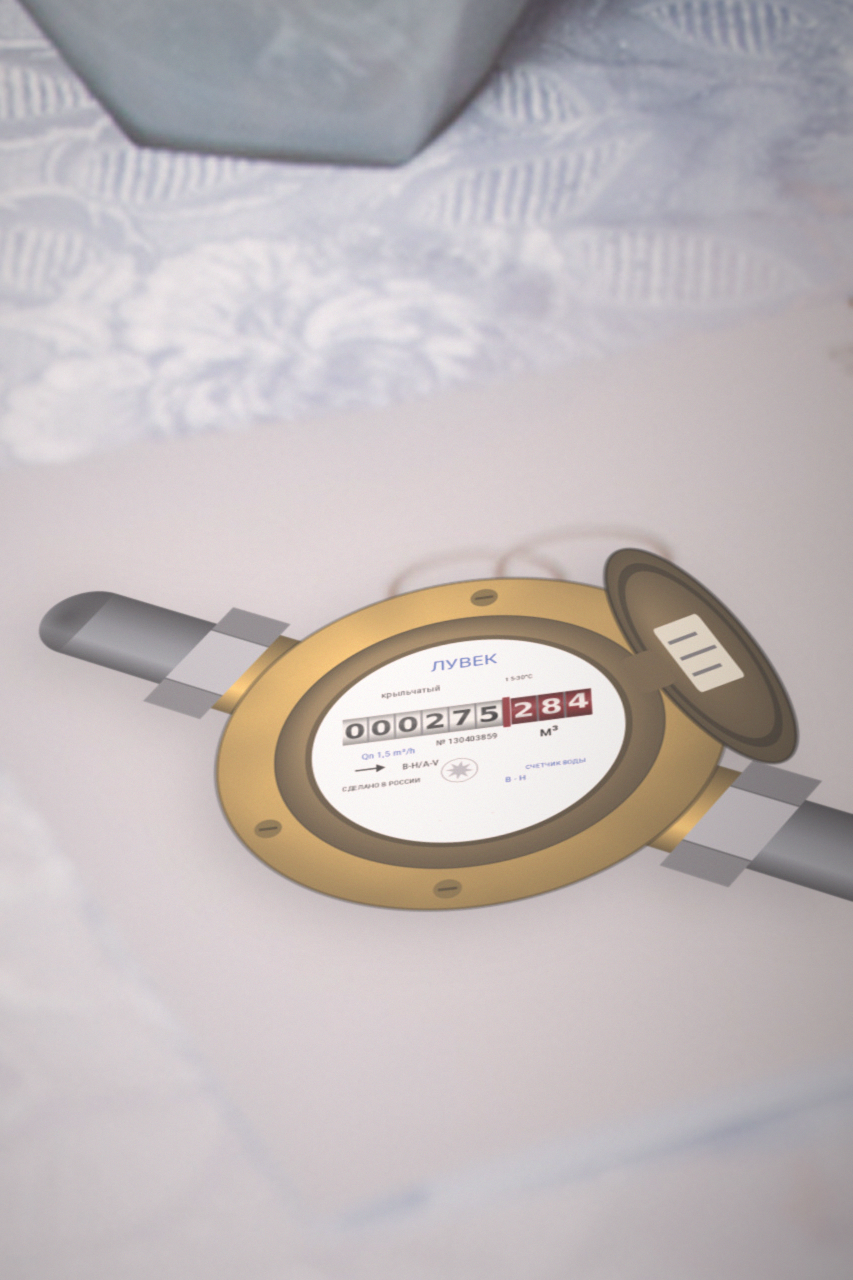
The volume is **275.284** m³
